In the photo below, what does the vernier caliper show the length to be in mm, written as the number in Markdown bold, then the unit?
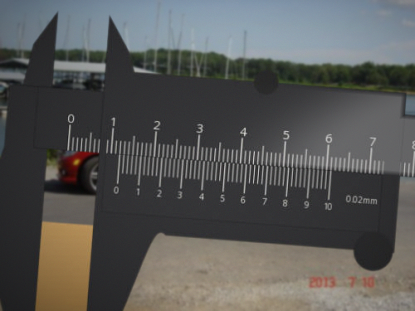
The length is **12.0** mm
